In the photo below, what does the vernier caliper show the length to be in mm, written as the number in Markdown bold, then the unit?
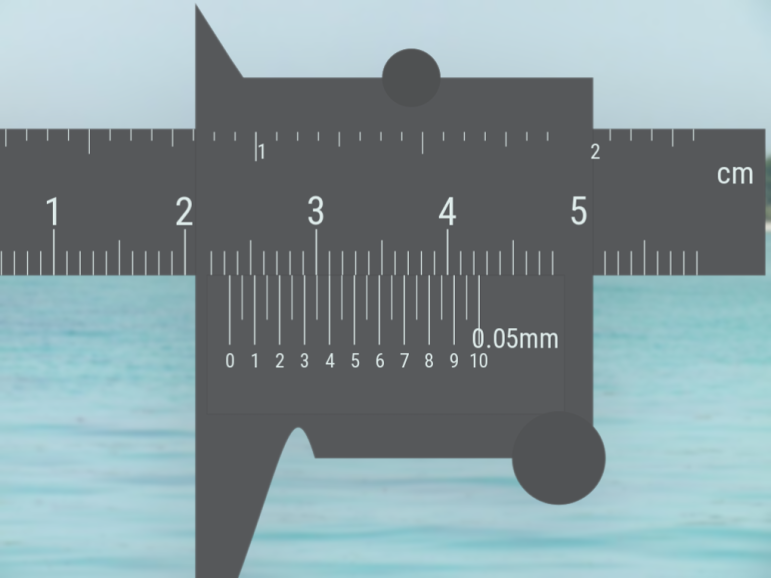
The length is **23.4** mm
